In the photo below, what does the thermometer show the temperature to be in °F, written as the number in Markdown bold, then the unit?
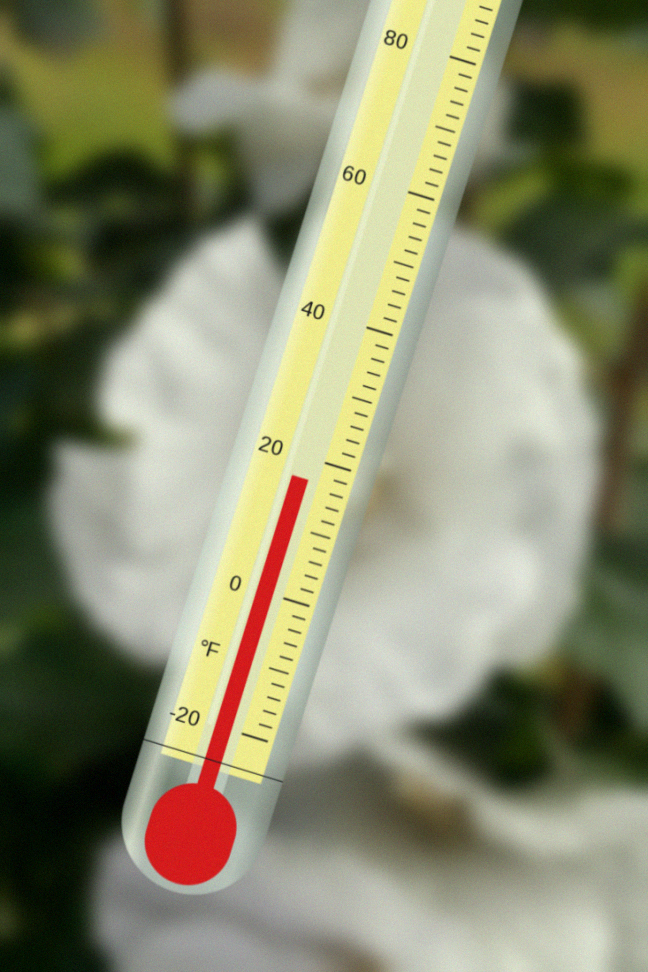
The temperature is **17** °F
